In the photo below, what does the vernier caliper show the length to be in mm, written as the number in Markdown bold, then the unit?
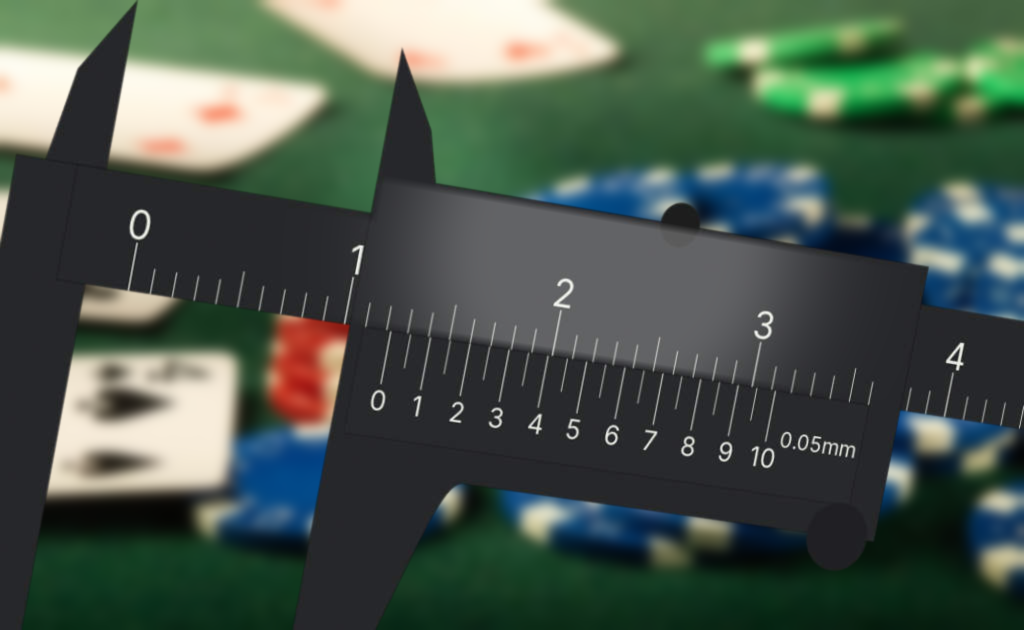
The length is **12.2** mm
